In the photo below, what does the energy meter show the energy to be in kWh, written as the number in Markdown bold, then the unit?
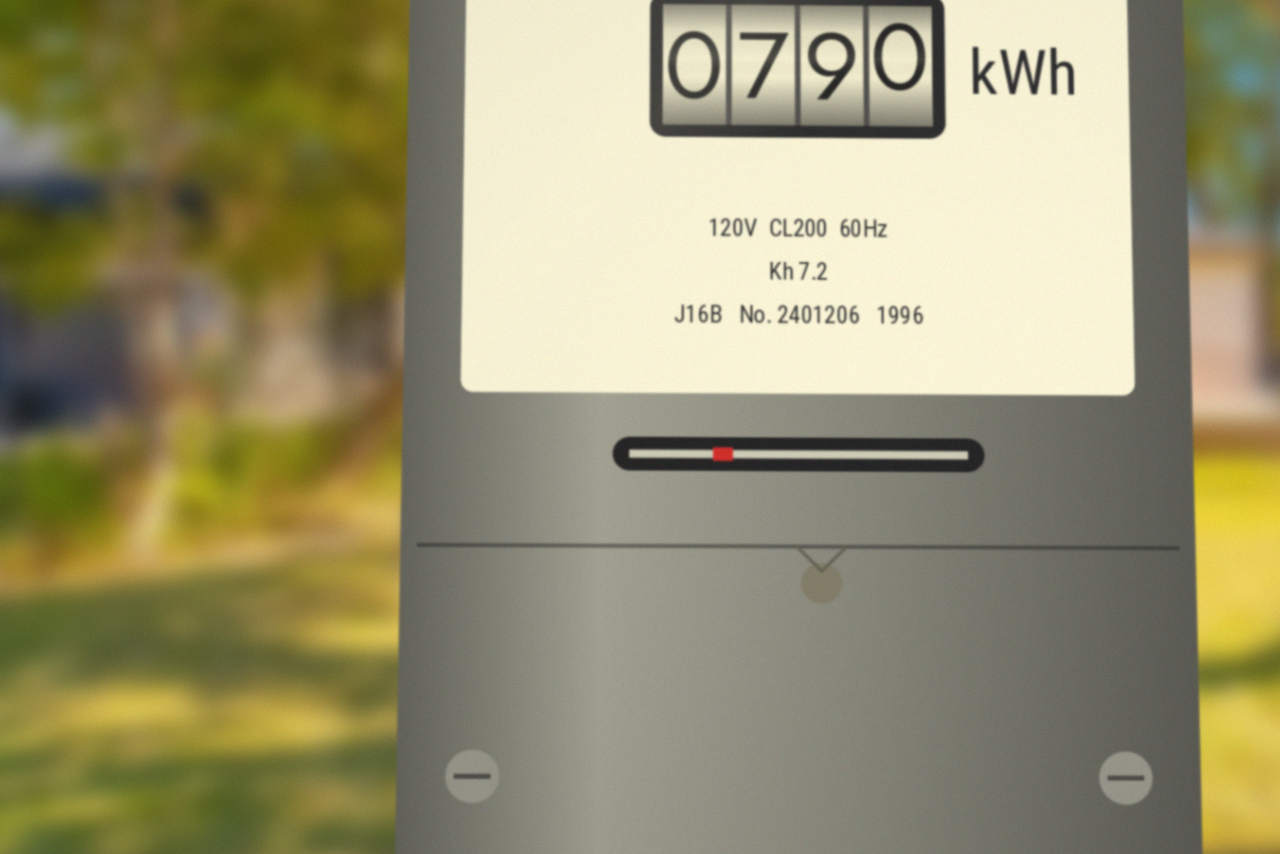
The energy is **790** kWh
